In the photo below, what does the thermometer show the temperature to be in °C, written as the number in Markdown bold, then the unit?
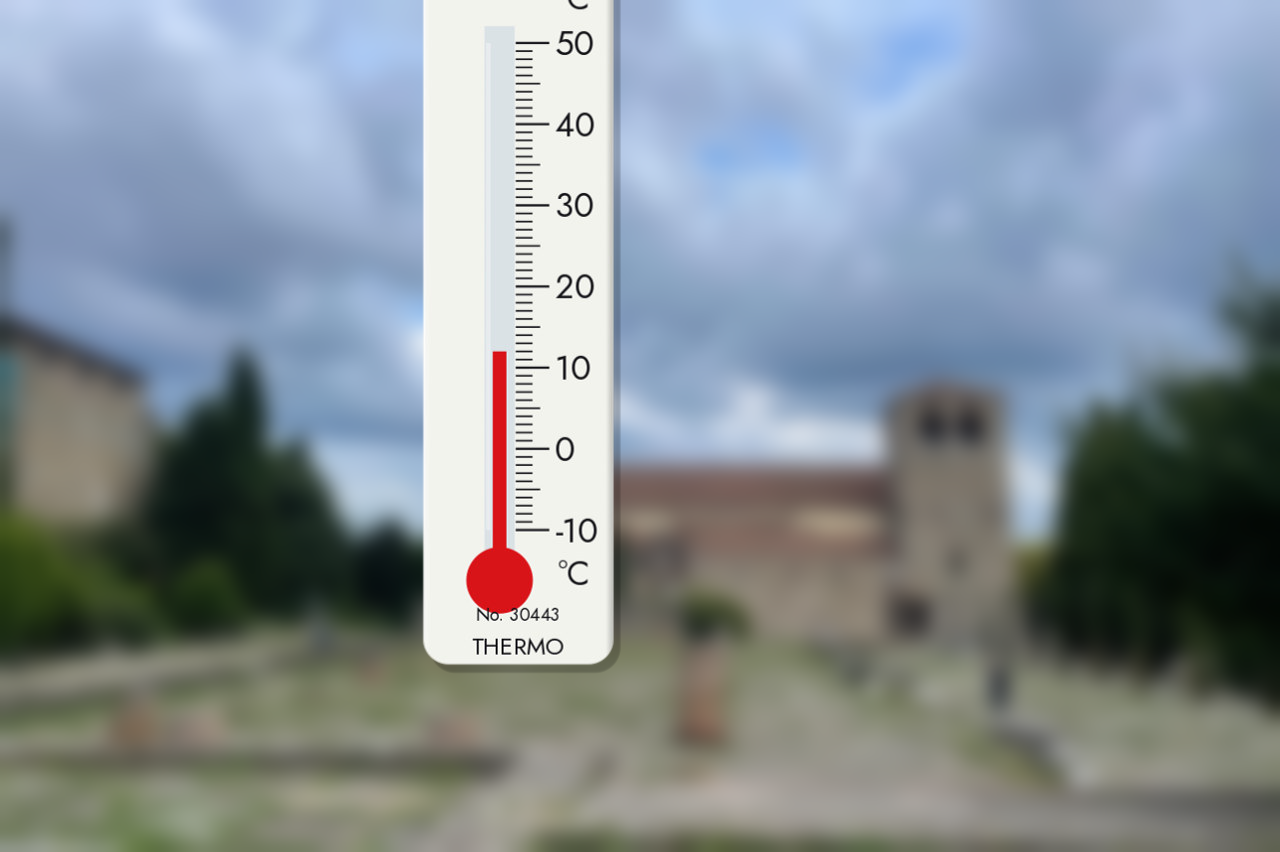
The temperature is **12** °C
